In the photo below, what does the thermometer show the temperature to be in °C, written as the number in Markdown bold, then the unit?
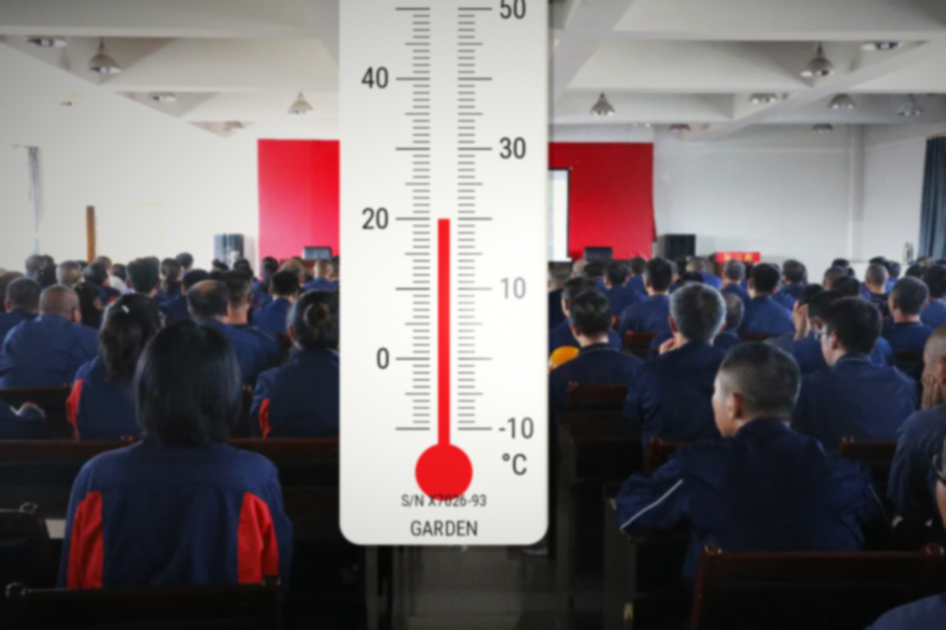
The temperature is **20** °C
